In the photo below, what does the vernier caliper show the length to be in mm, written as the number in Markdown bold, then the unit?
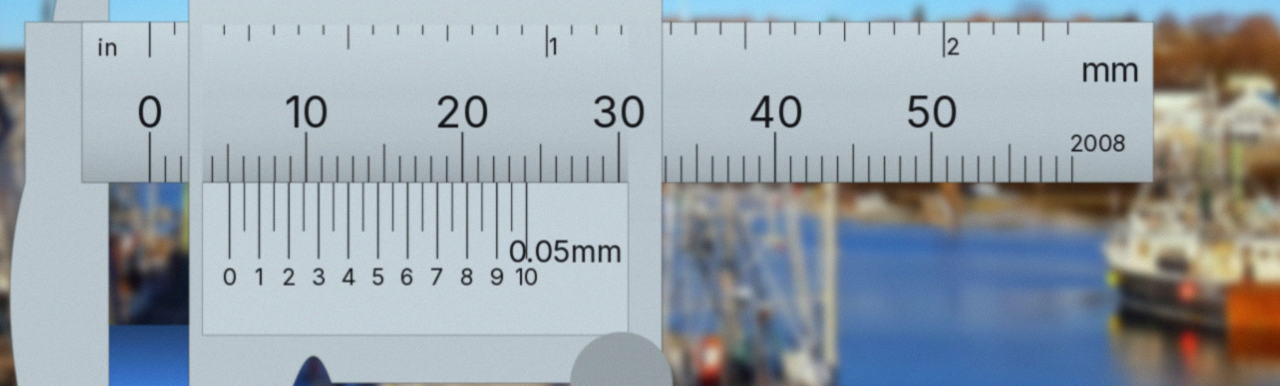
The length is **5.1** mm
